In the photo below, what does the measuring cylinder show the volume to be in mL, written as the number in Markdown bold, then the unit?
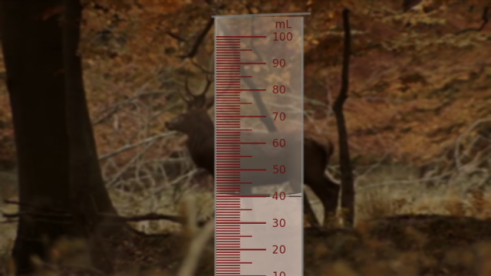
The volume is **40** mL
